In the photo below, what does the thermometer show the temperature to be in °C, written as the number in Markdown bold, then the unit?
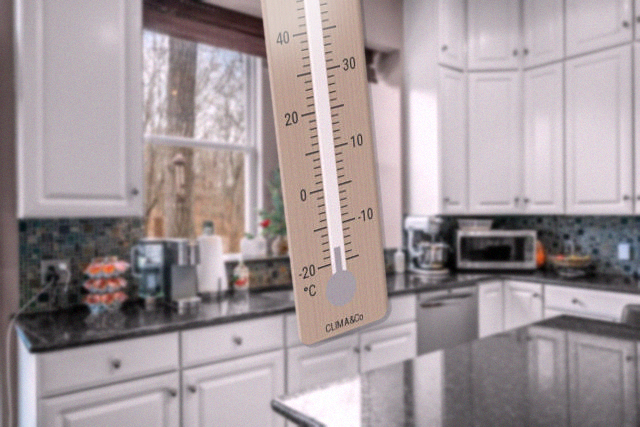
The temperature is **-16** °C
